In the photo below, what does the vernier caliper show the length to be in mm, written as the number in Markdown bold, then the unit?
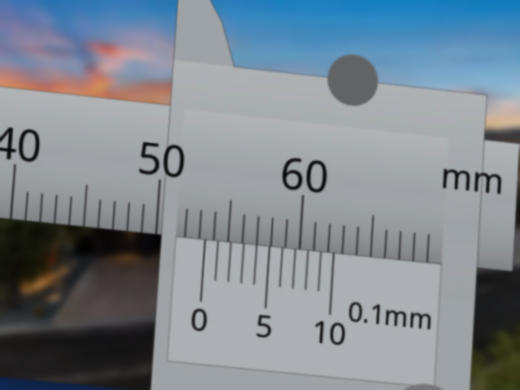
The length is **53.4** mm
